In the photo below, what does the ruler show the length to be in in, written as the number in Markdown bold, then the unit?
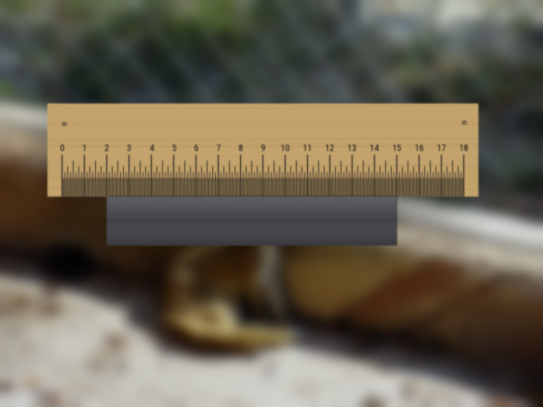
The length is **13** in
